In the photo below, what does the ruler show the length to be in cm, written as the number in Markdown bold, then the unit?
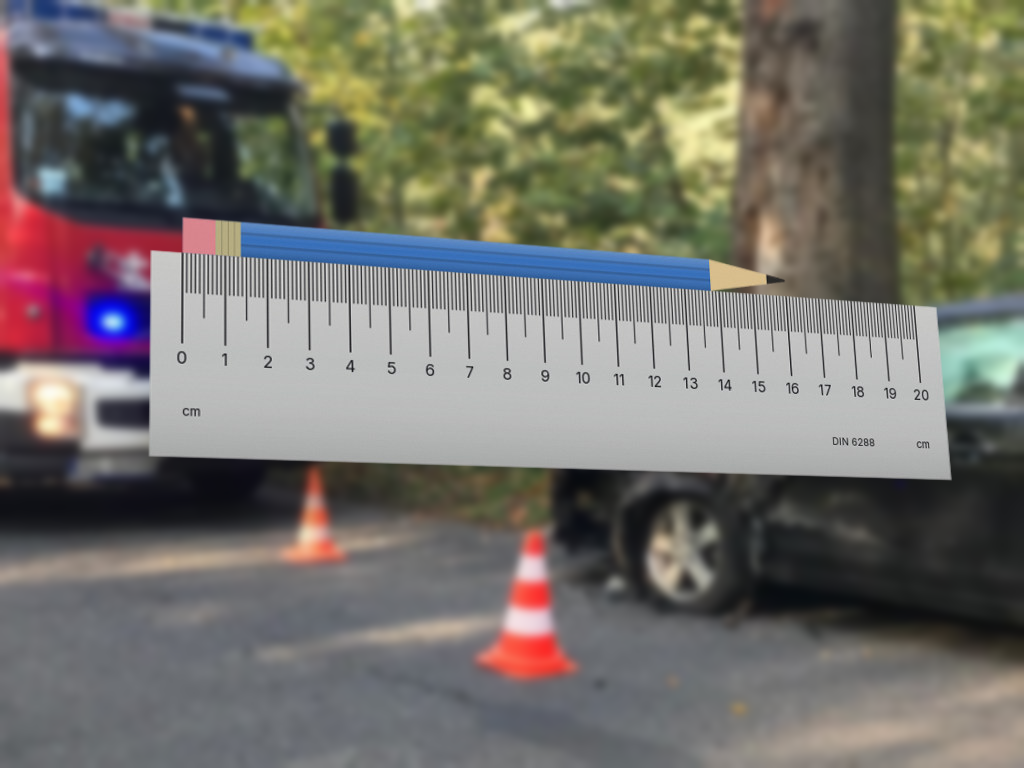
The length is **16** cm
